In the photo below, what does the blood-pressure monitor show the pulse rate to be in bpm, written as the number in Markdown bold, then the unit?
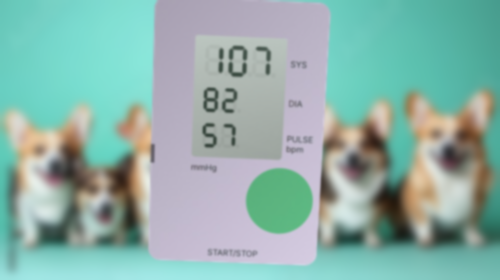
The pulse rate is **57** bpm
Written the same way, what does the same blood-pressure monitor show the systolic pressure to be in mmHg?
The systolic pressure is **107** mmHg
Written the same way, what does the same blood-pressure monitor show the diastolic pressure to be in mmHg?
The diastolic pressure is **82** mmHg
